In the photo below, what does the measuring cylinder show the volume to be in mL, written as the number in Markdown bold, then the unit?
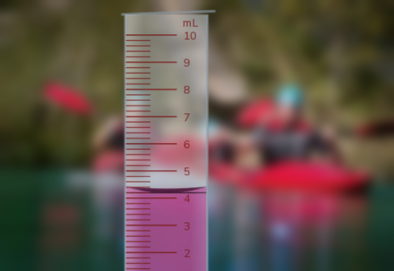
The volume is **4.2** mL
